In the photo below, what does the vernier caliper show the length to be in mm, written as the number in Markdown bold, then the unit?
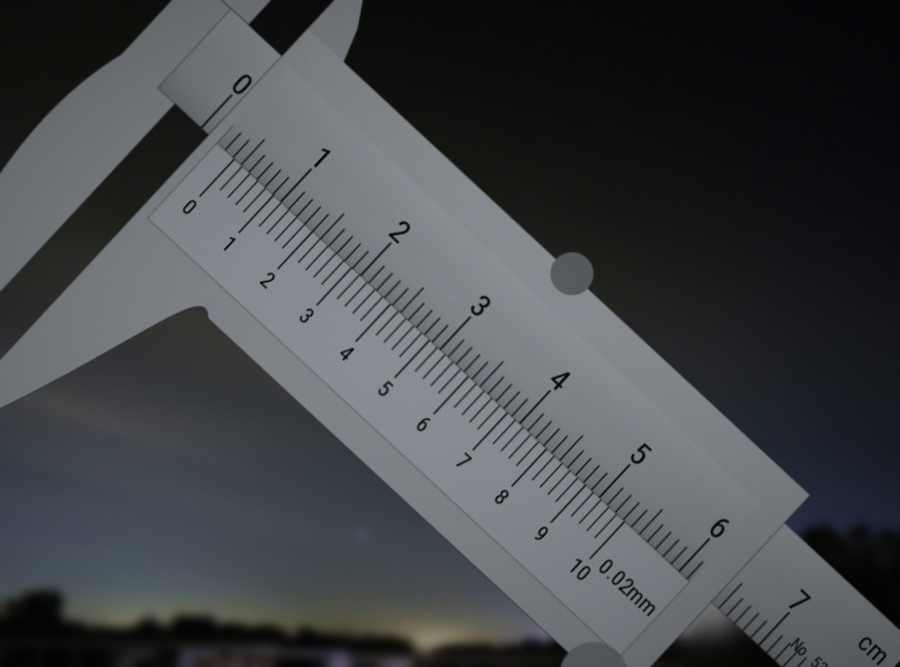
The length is **4.2** mm
